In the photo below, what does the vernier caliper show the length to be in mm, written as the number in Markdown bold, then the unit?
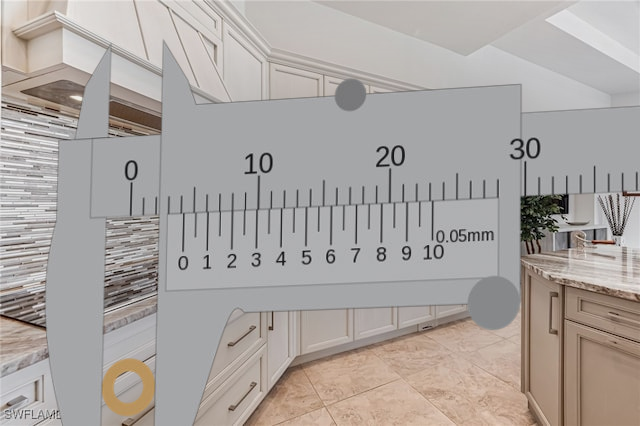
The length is **4.2** mm
